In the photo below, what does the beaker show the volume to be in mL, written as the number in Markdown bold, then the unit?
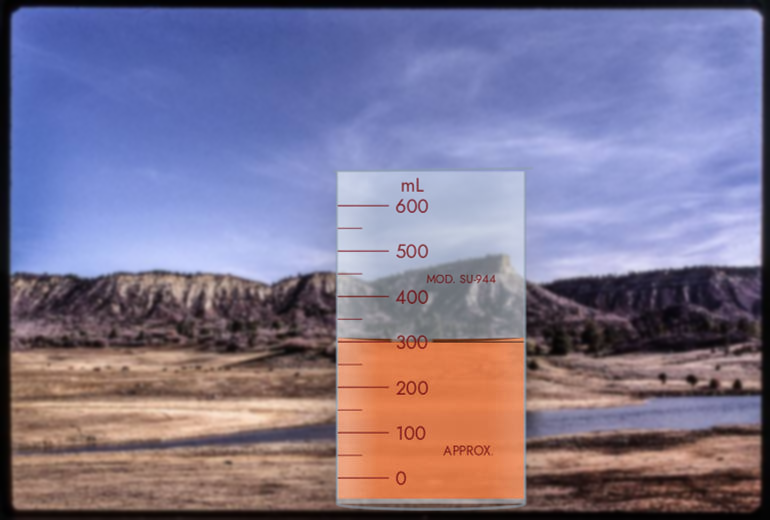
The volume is **300** mL
